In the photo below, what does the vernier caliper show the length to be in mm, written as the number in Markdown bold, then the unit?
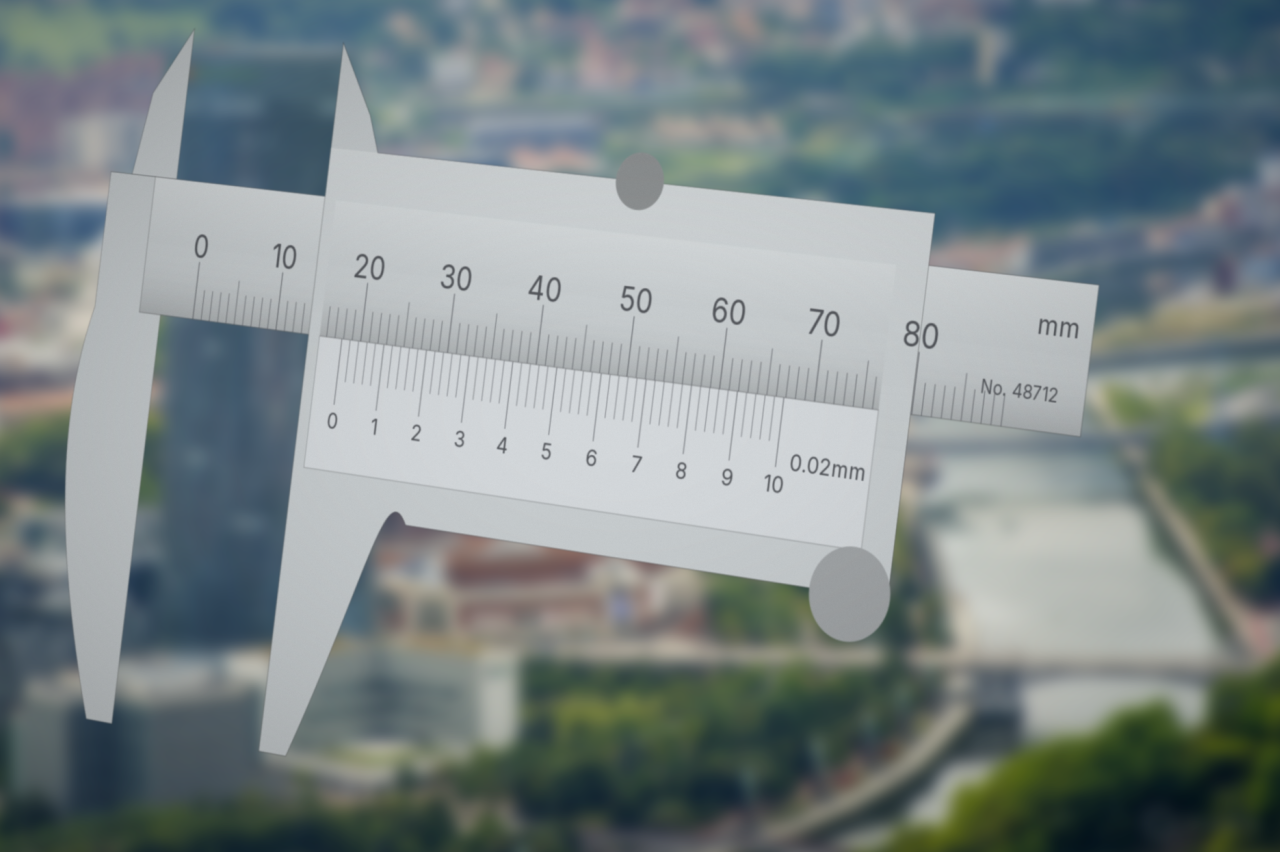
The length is **17.8** mm
